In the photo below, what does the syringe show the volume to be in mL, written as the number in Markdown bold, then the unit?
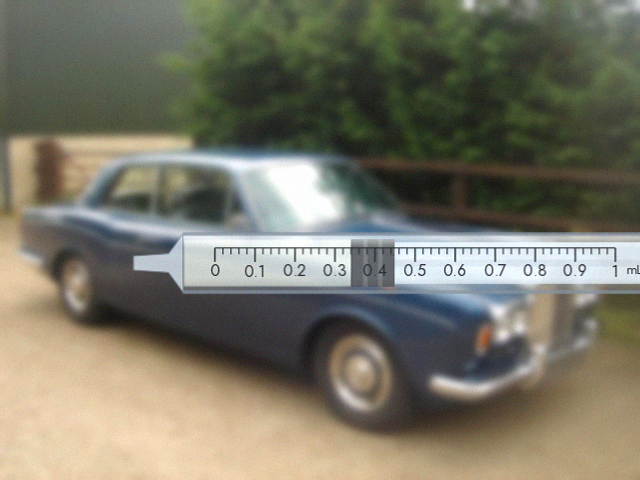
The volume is **0.34** mL
